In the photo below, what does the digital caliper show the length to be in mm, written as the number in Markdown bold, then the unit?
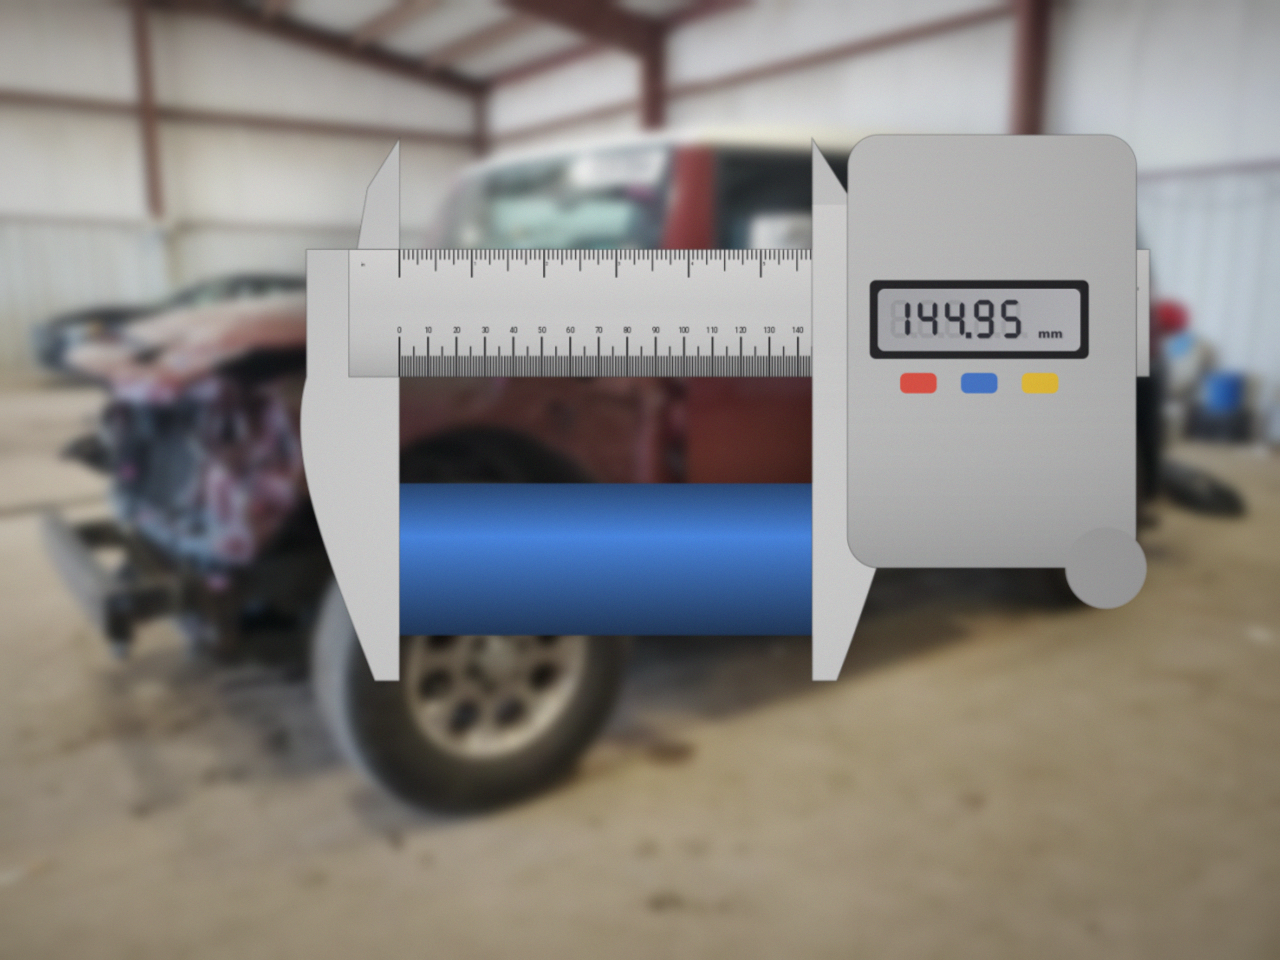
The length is **144.95** mm
